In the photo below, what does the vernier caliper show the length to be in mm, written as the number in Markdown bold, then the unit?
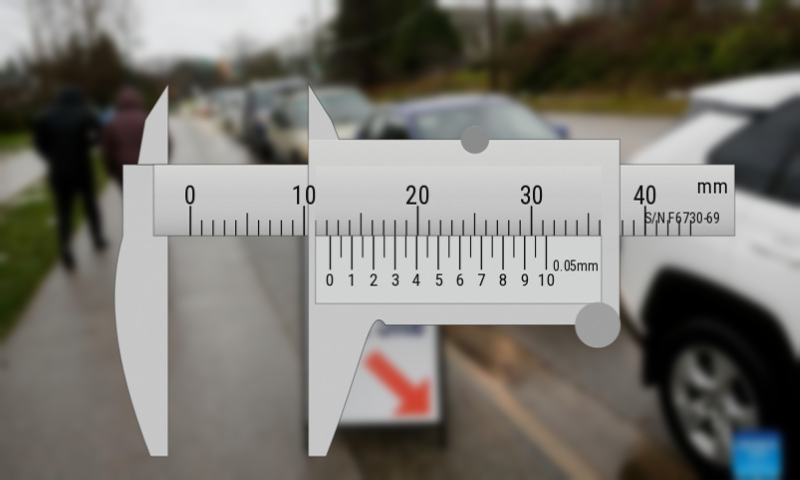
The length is **12.3** mm
